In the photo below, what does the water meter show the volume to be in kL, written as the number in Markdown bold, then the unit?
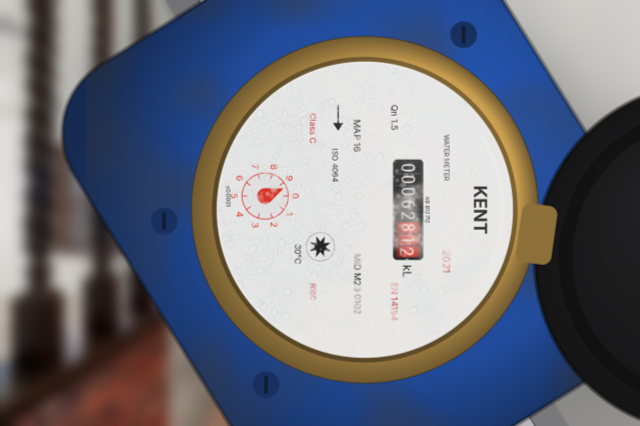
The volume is **62.8119** kL
